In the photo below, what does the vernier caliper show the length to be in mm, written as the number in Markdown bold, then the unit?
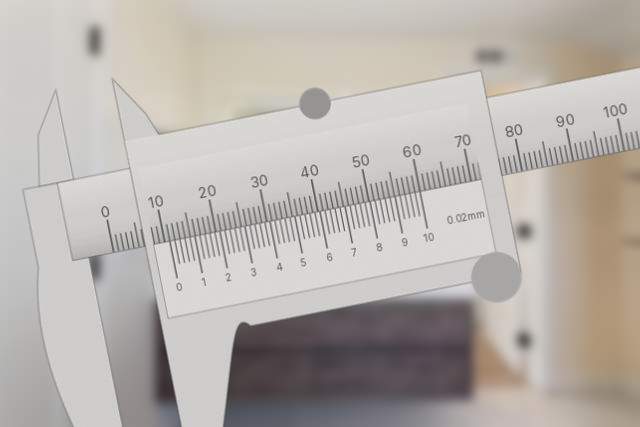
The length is **11.0** mm
